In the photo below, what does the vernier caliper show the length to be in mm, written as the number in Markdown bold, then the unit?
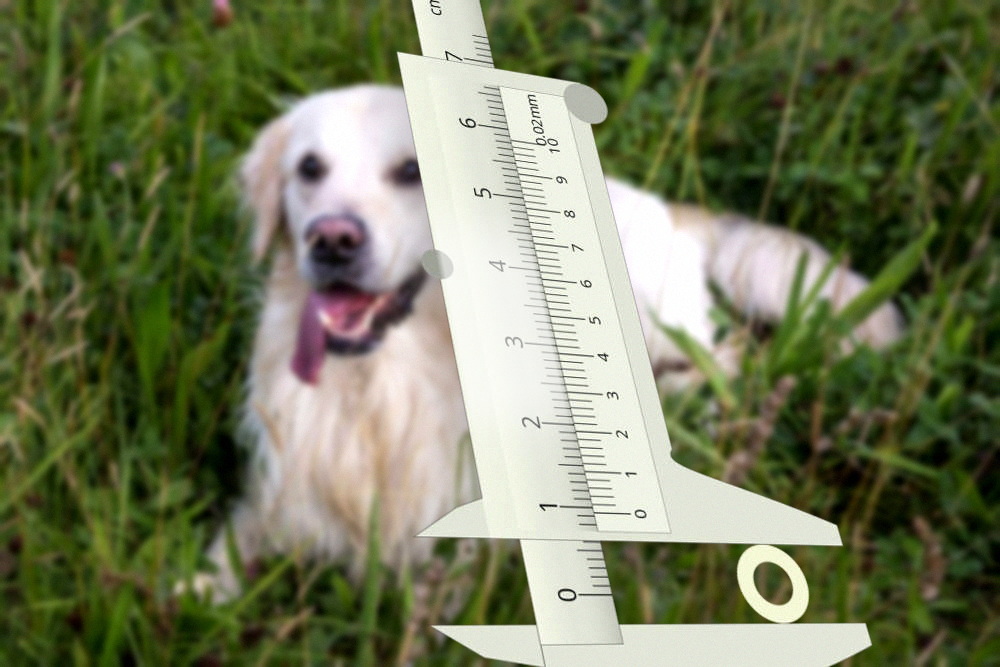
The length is **9.4** mm
